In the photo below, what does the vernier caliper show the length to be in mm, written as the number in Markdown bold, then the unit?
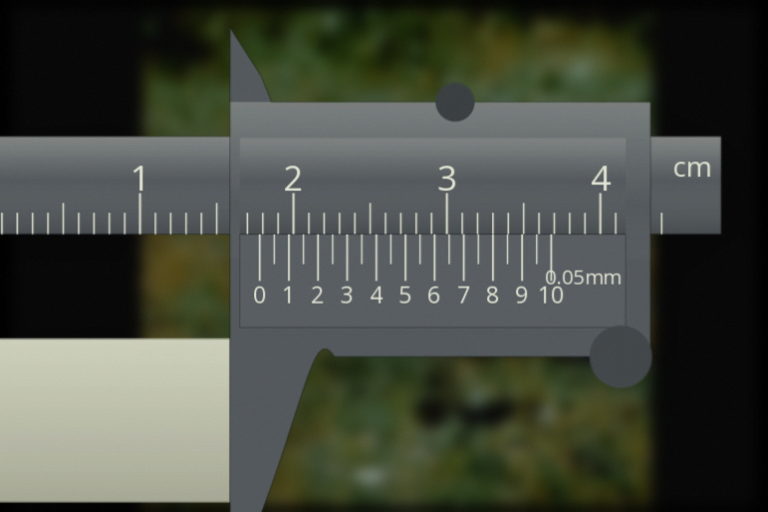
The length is **17.8** mm
